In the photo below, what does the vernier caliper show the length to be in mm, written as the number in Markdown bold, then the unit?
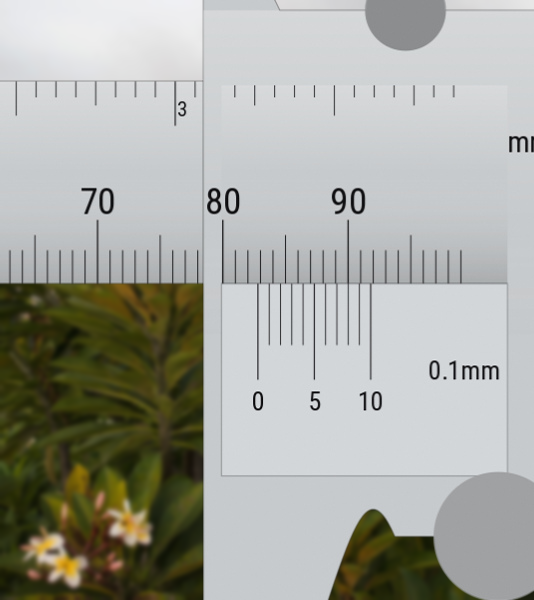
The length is **82.8** mm
